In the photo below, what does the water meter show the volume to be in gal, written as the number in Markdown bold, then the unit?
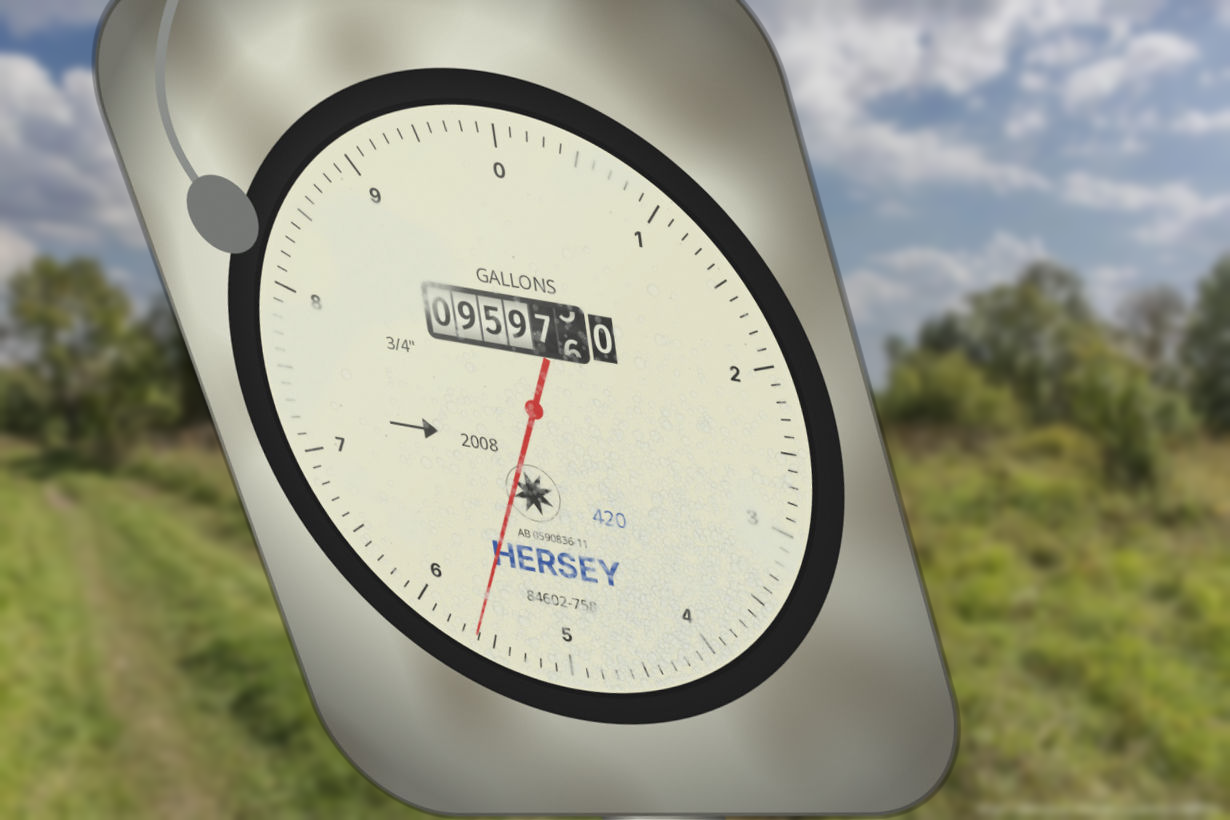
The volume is **959755.6** gal
